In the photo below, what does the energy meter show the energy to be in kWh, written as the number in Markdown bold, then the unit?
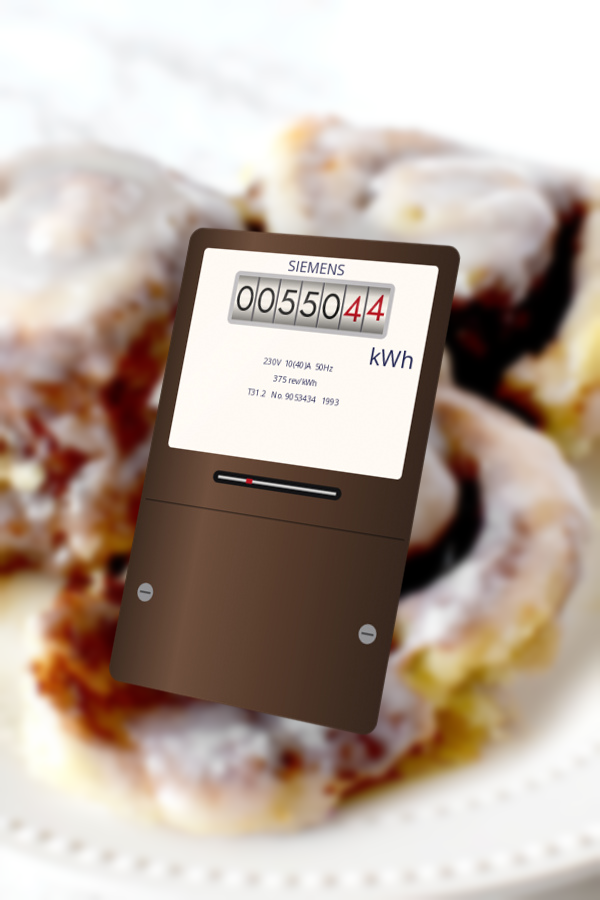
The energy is **550.44** kWh
